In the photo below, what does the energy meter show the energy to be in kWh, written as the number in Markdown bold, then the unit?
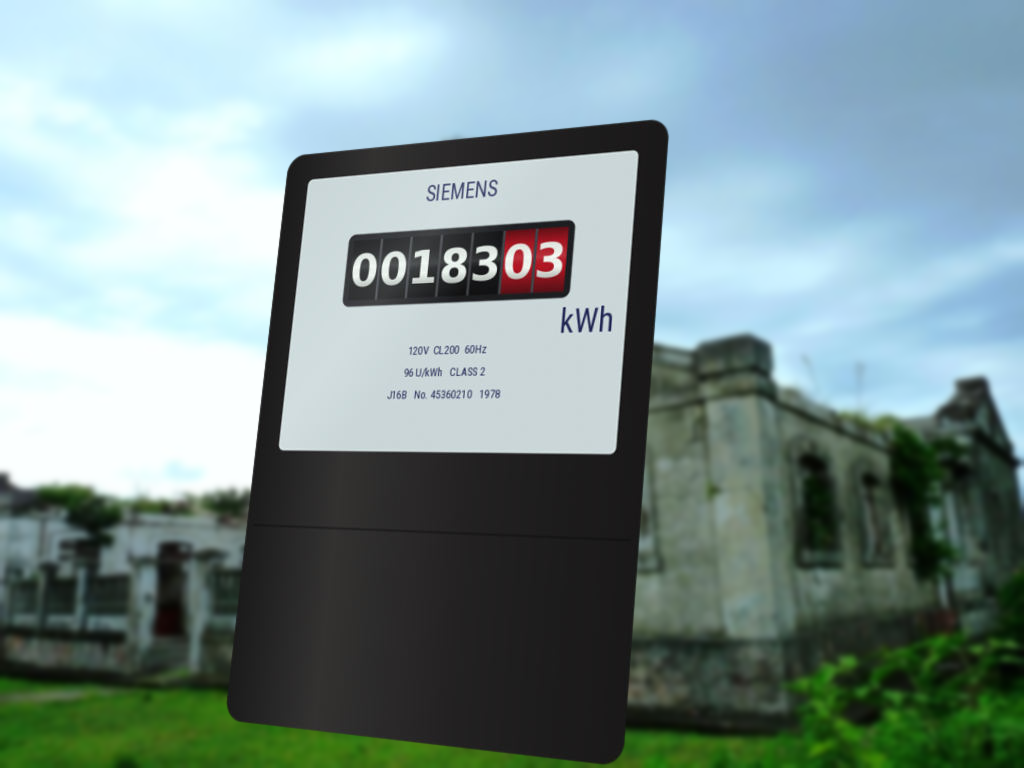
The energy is **183.03** kWh
